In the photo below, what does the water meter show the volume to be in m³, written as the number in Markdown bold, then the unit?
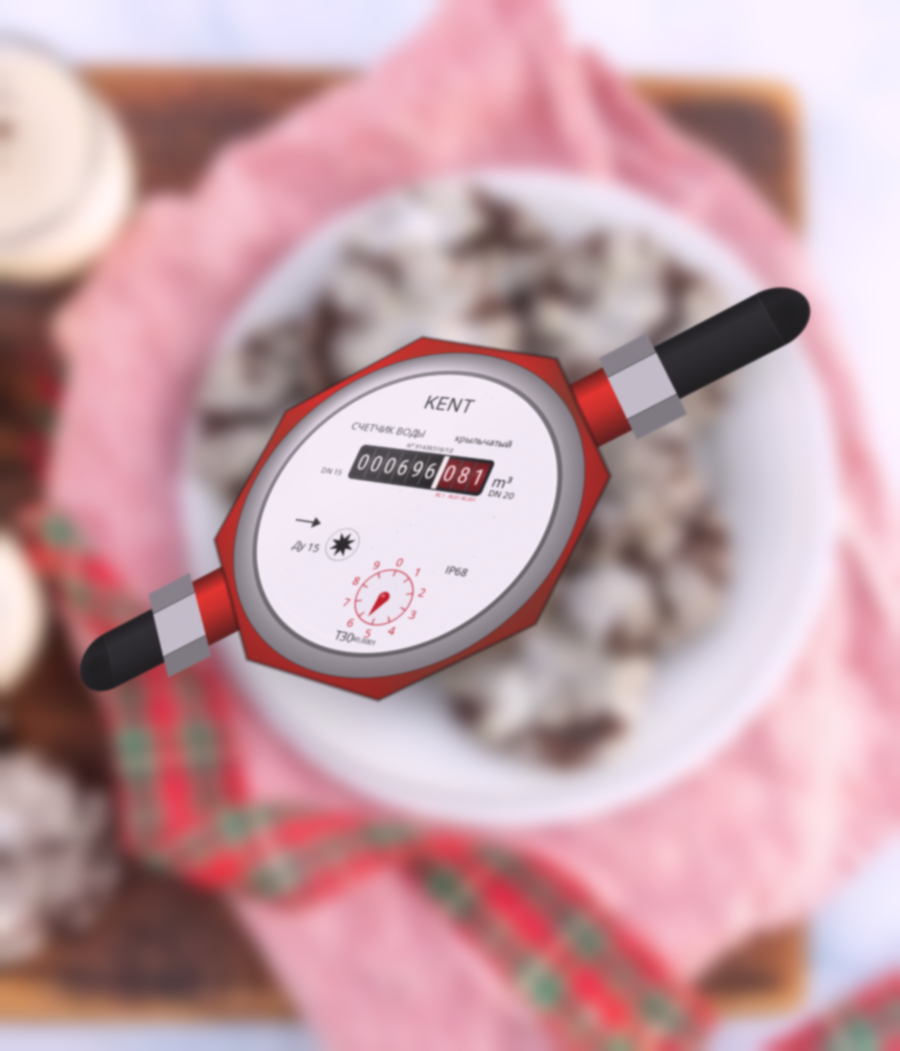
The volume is **696.0815** m³
